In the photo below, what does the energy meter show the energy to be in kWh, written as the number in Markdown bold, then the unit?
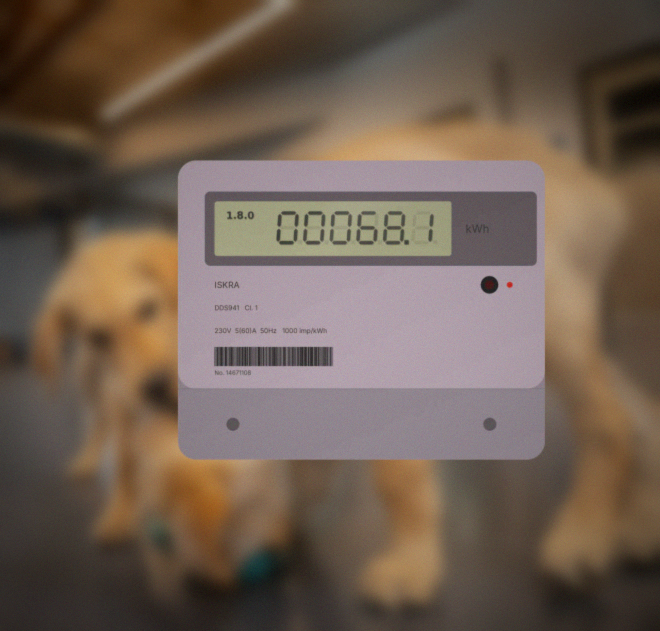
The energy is **68.1** kWh
